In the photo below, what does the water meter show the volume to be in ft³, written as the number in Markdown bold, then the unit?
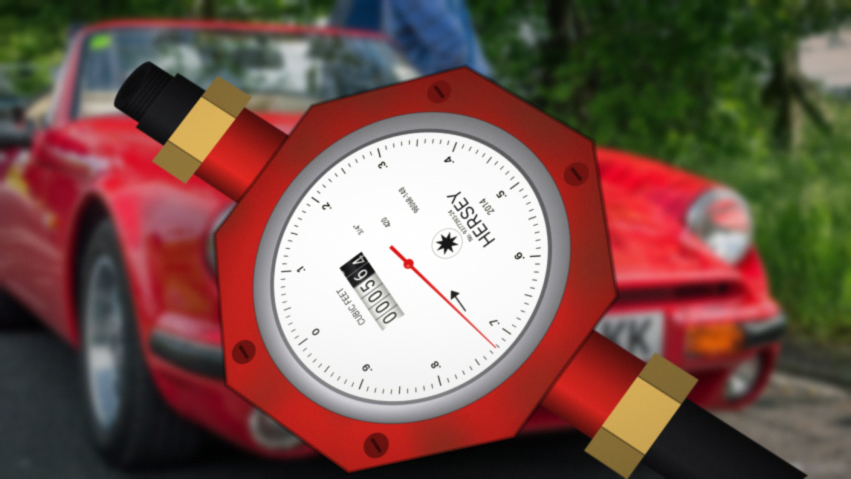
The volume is **563.72** ft³
